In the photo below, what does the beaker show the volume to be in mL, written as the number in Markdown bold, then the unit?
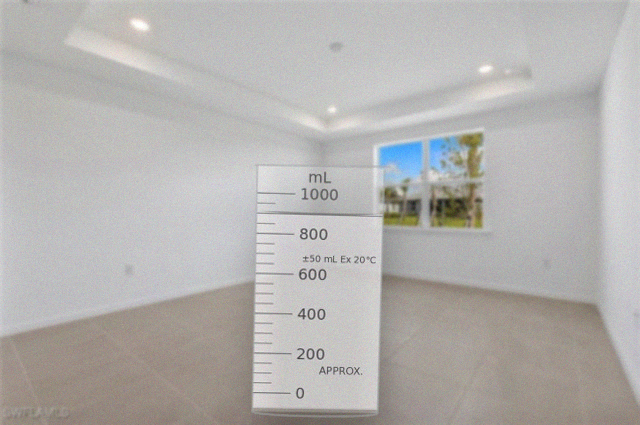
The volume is **900** mL
